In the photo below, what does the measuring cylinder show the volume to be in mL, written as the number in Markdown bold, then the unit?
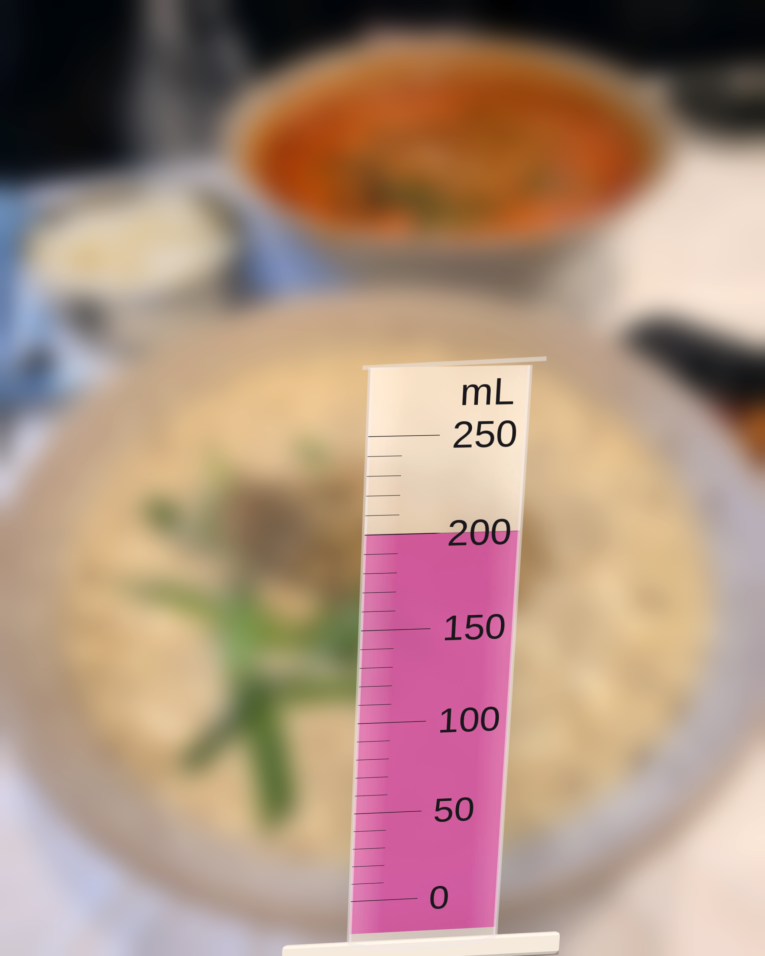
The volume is **200** mL
